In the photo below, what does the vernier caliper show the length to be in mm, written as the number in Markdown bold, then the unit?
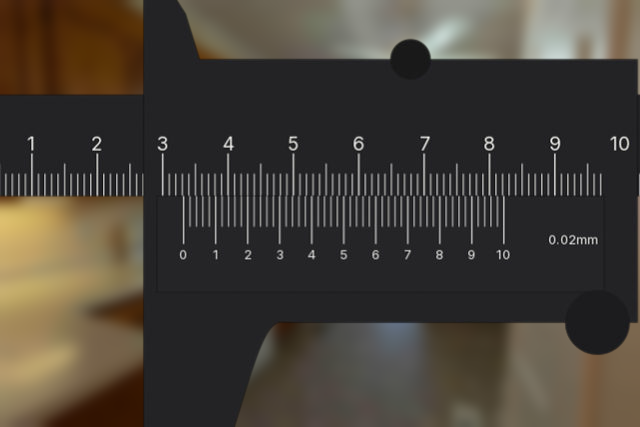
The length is **33.2** mm
